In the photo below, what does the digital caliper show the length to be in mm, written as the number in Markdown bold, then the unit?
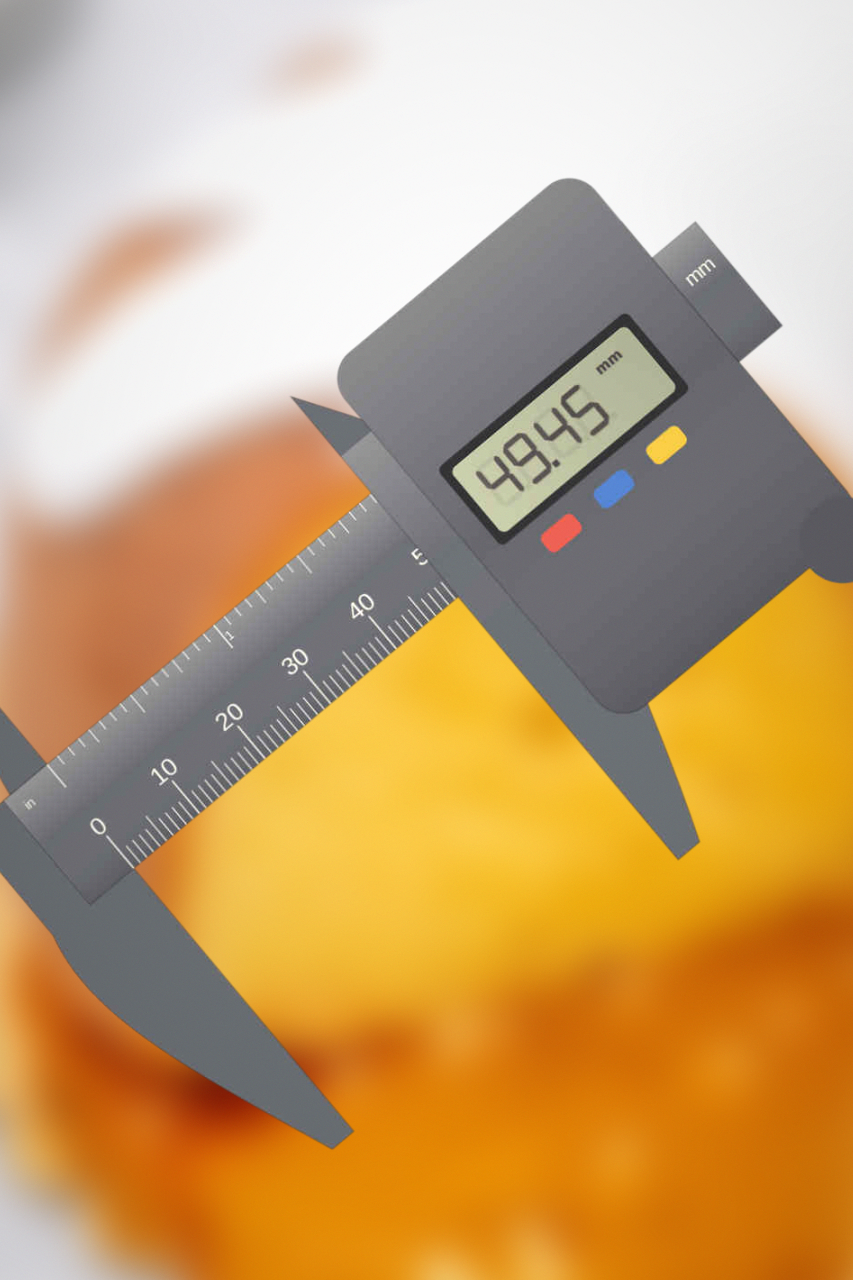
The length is **49.45** mm
